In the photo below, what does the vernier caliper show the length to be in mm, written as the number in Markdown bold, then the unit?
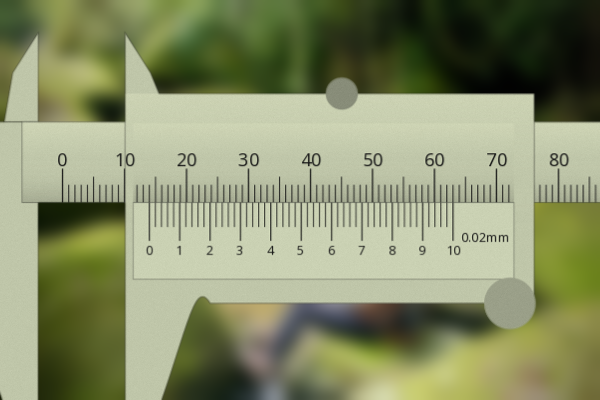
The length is **14.0** mm
